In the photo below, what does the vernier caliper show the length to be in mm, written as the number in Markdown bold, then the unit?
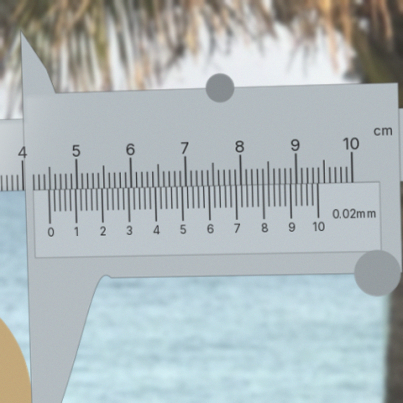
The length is **44.8** mm
